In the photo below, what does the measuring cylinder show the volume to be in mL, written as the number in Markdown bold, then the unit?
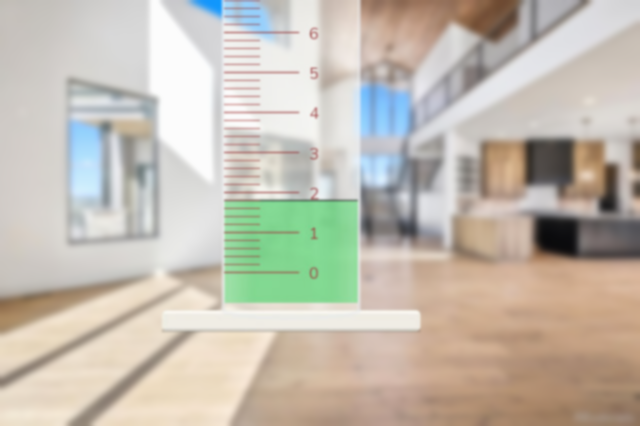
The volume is **1.8** mL
